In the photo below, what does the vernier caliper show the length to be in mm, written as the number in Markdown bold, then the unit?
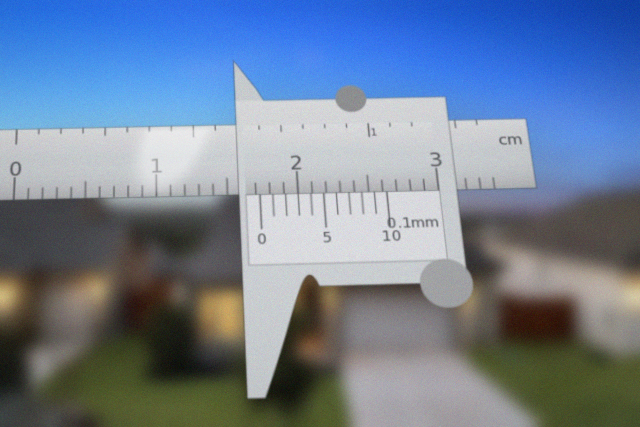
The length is **17.3** mm
